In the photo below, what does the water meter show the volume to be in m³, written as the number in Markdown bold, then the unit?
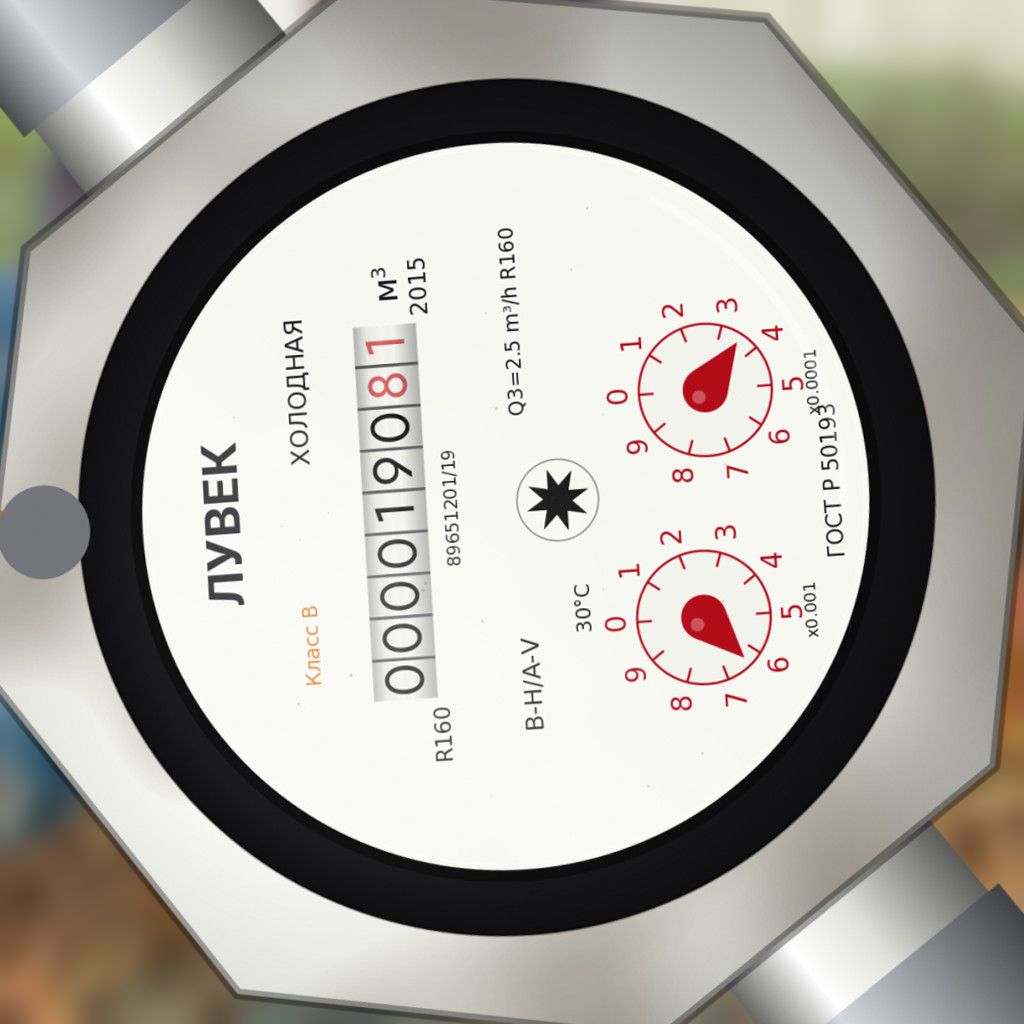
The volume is **190.8163** m³
